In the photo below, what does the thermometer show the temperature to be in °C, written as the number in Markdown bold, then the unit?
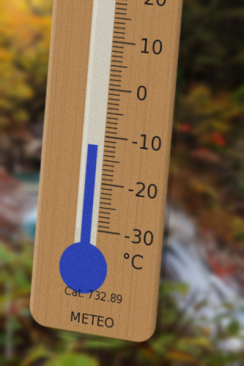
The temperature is **-12** °C
